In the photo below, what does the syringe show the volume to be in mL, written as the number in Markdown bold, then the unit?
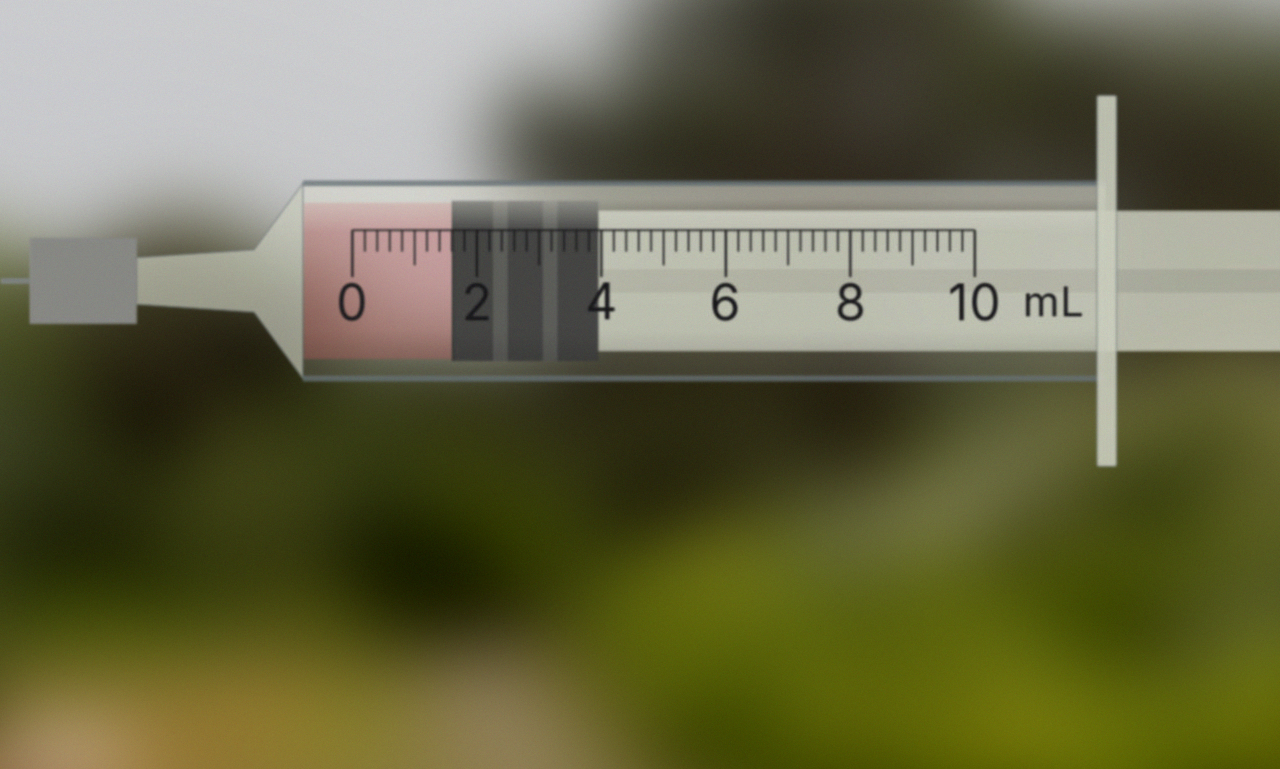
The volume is **1.6** mL
